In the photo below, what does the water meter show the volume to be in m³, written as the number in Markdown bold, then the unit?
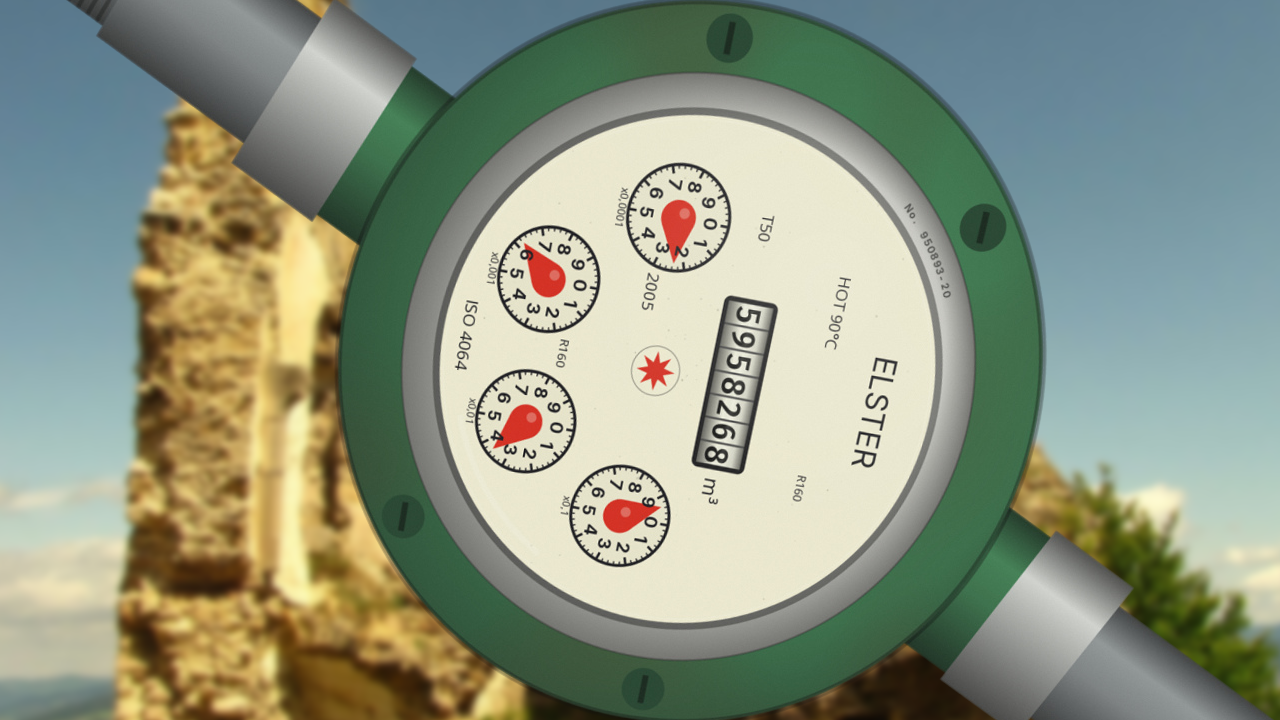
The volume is **5958267.9362** m³
